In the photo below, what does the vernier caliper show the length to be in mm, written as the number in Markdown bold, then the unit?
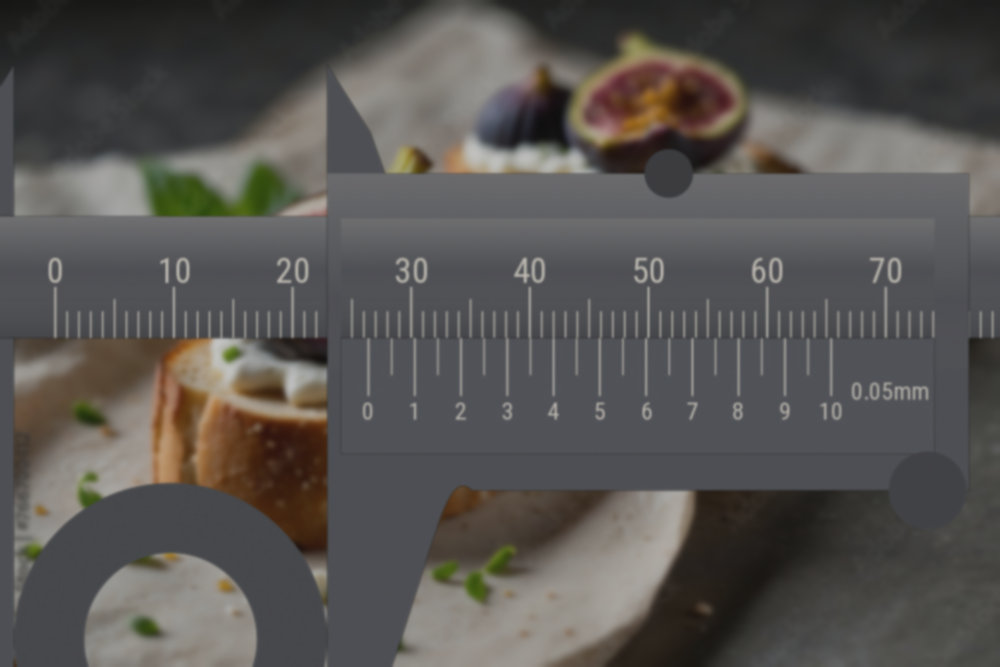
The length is **26.4** mm
